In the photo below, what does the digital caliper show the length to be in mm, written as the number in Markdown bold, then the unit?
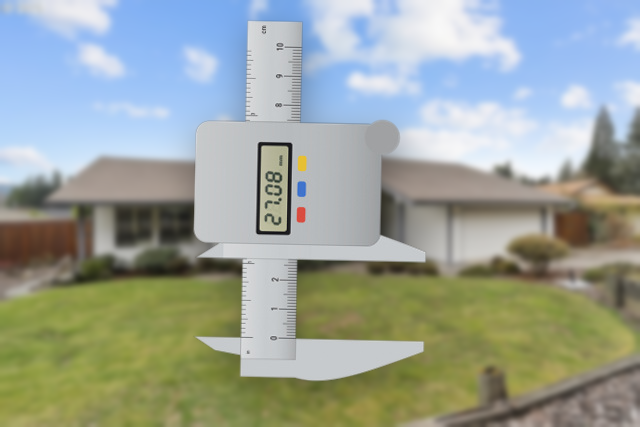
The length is **27.08** mm
